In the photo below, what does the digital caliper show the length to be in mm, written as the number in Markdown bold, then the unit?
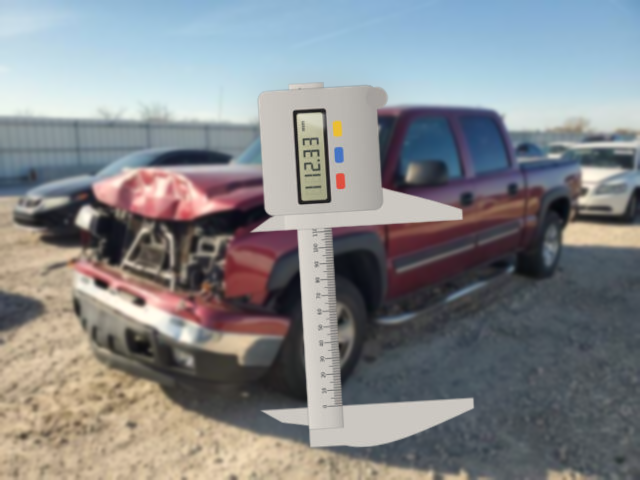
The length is **112.33** mm
